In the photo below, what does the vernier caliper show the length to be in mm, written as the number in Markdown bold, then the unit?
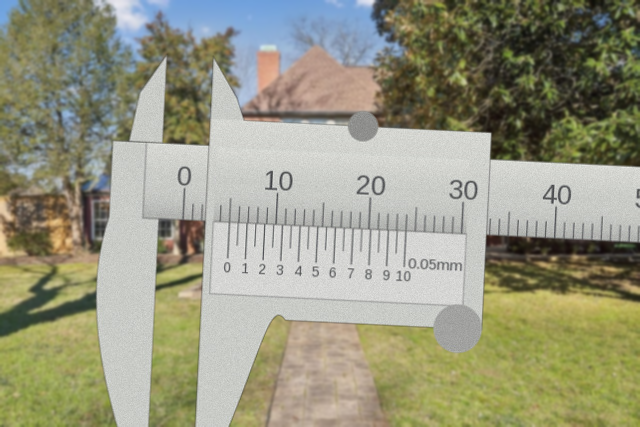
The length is **5.0** mm
